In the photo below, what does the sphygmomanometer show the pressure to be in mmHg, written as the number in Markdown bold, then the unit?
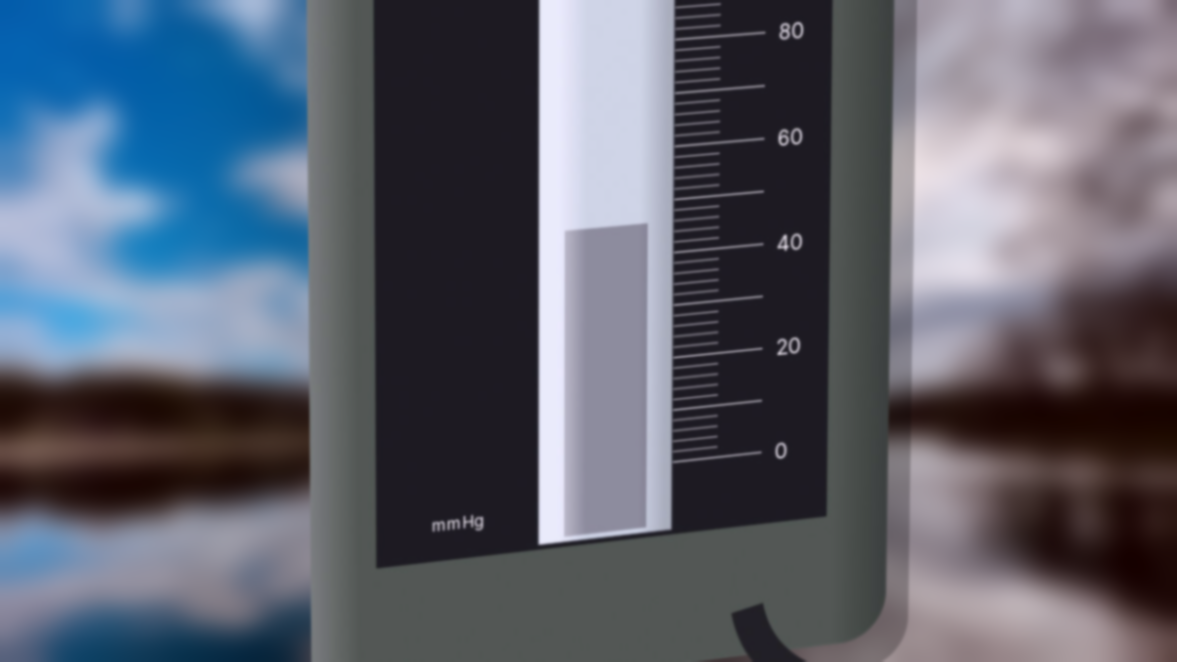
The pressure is **46** mmHg
